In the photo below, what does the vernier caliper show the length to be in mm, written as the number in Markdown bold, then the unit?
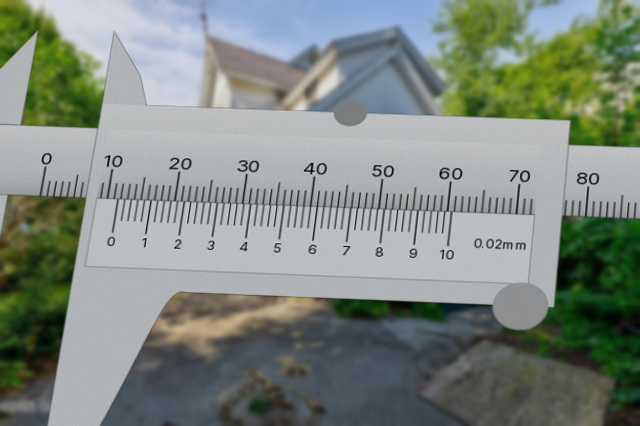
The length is **11.6** mm
